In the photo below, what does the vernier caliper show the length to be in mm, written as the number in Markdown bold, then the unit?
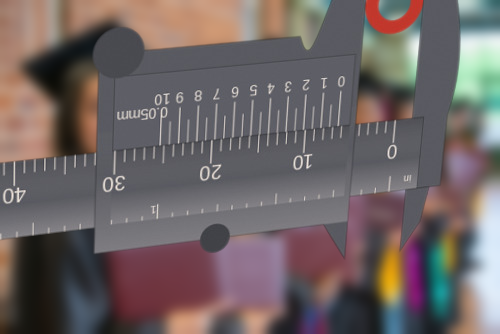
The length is **6.4** mm
